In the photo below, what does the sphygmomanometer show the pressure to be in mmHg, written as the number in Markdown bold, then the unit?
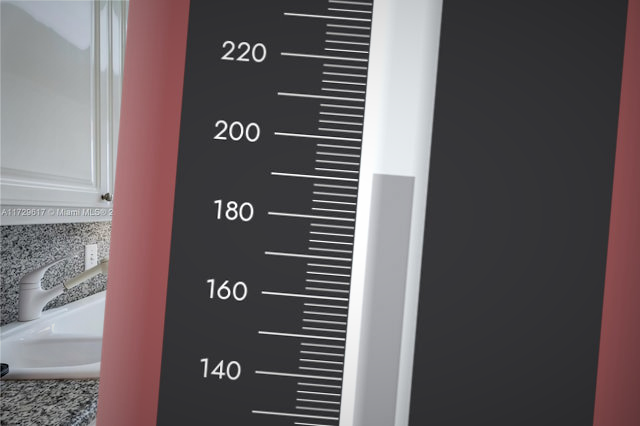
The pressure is **192** mmHg
